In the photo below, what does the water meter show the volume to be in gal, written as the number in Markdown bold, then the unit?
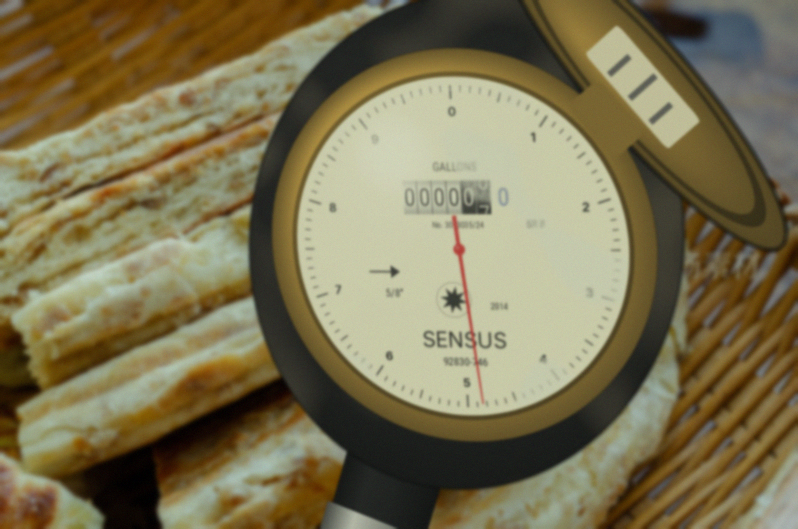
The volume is **64.8** gal
